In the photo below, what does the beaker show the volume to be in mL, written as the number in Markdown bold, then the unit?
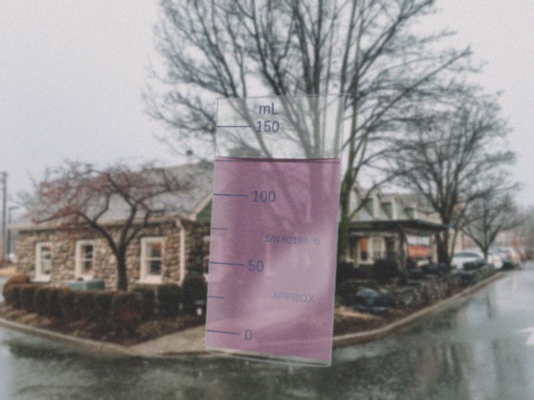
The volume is **125** mL
